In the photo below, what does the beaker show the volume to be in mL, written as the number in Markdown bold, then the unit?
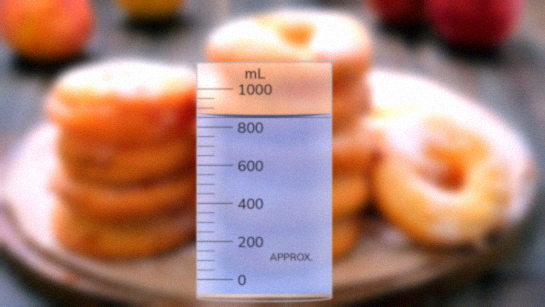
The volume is **850** mL
